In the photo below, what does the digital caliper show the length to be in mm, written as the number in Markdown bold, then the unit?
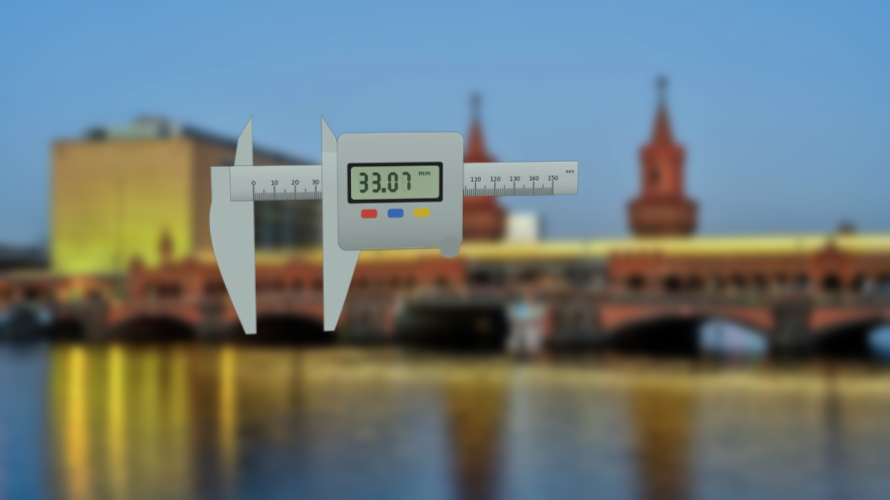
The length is **33.07** mm
